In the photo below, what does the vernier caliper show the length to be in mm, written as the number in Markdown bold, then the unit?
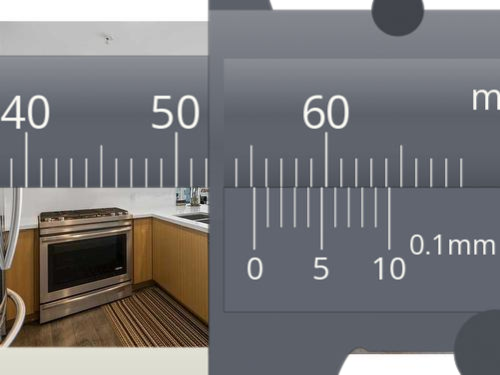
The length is **55.2** mm
